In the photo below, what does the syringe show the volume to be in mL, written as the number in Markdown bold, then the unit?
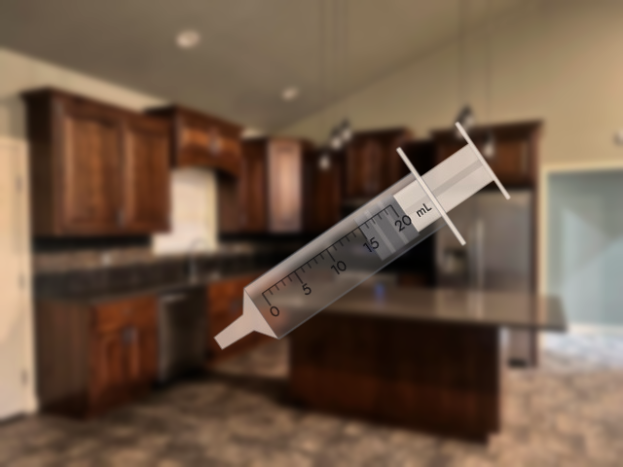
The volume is **15** mL
